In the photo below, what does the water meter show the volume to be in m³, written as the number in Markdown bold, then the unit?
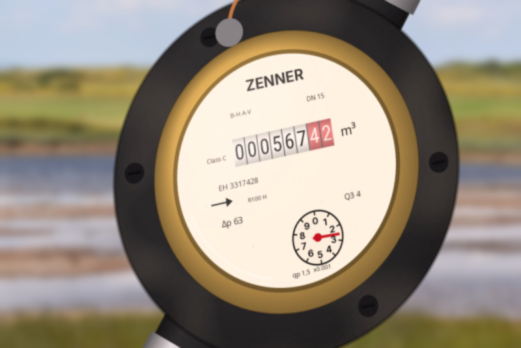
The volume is **567.422** m³
